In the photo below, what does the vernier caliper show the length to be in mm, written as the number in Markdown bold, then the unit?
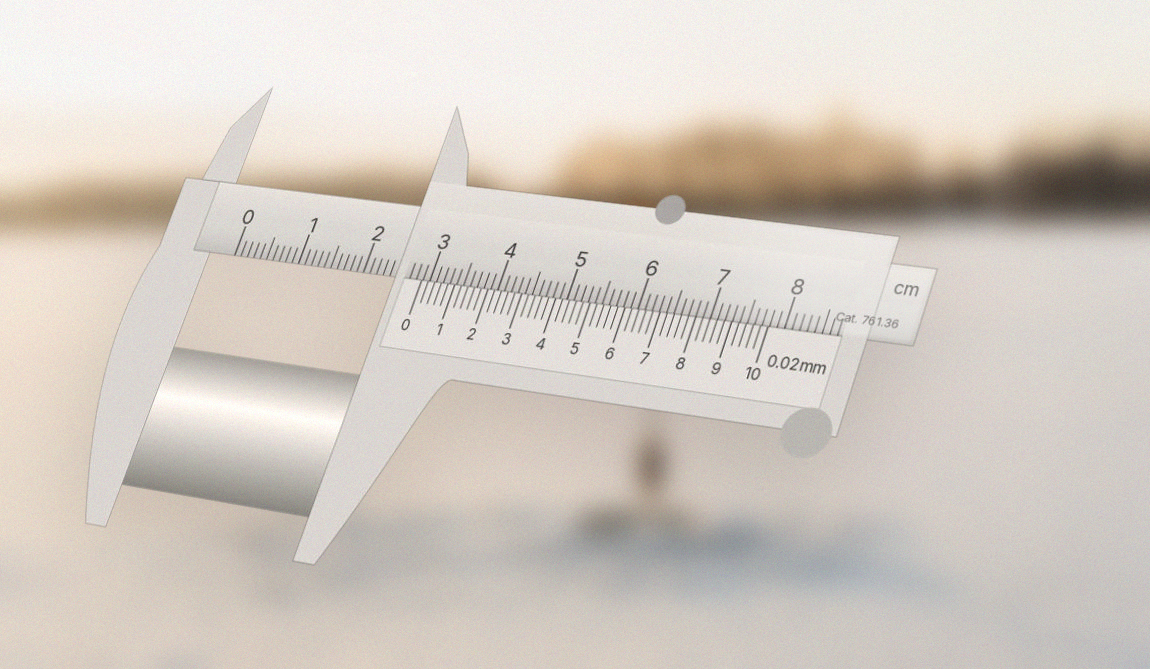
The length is **28.8** mm
